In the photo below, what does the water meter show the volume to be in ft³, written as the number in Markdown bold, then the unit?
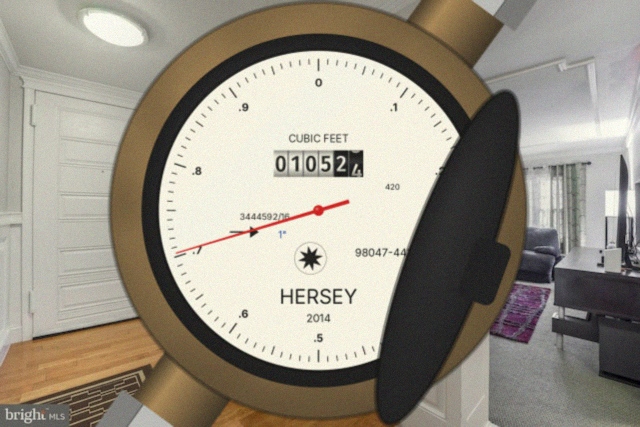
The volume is **10523.70** ft³
